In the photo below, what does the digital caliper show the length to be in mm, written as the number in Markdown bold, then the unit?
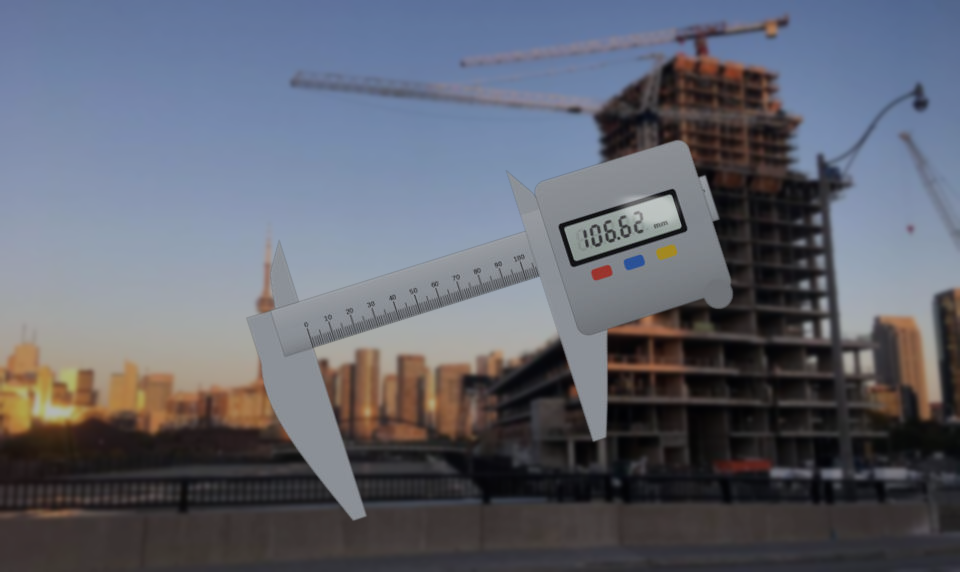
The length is **106.62** mm
